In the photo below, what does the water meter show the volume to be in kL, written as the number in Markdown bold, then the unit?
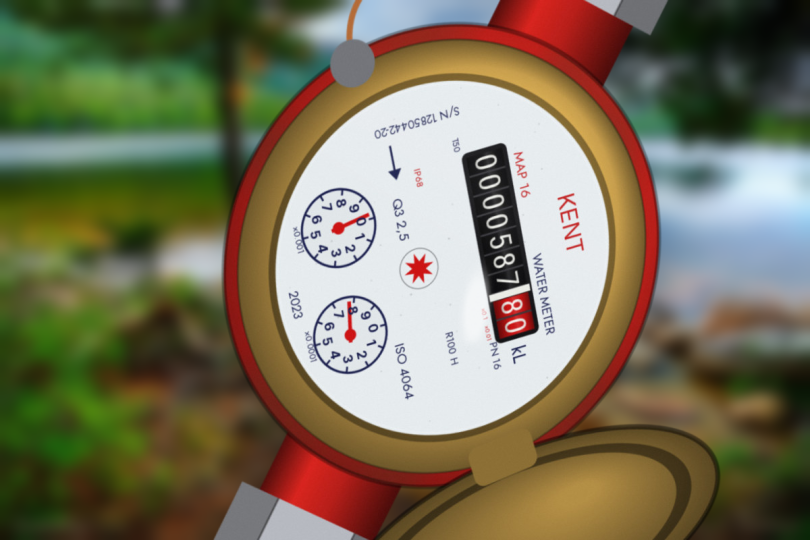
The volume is **587.7997** kL
